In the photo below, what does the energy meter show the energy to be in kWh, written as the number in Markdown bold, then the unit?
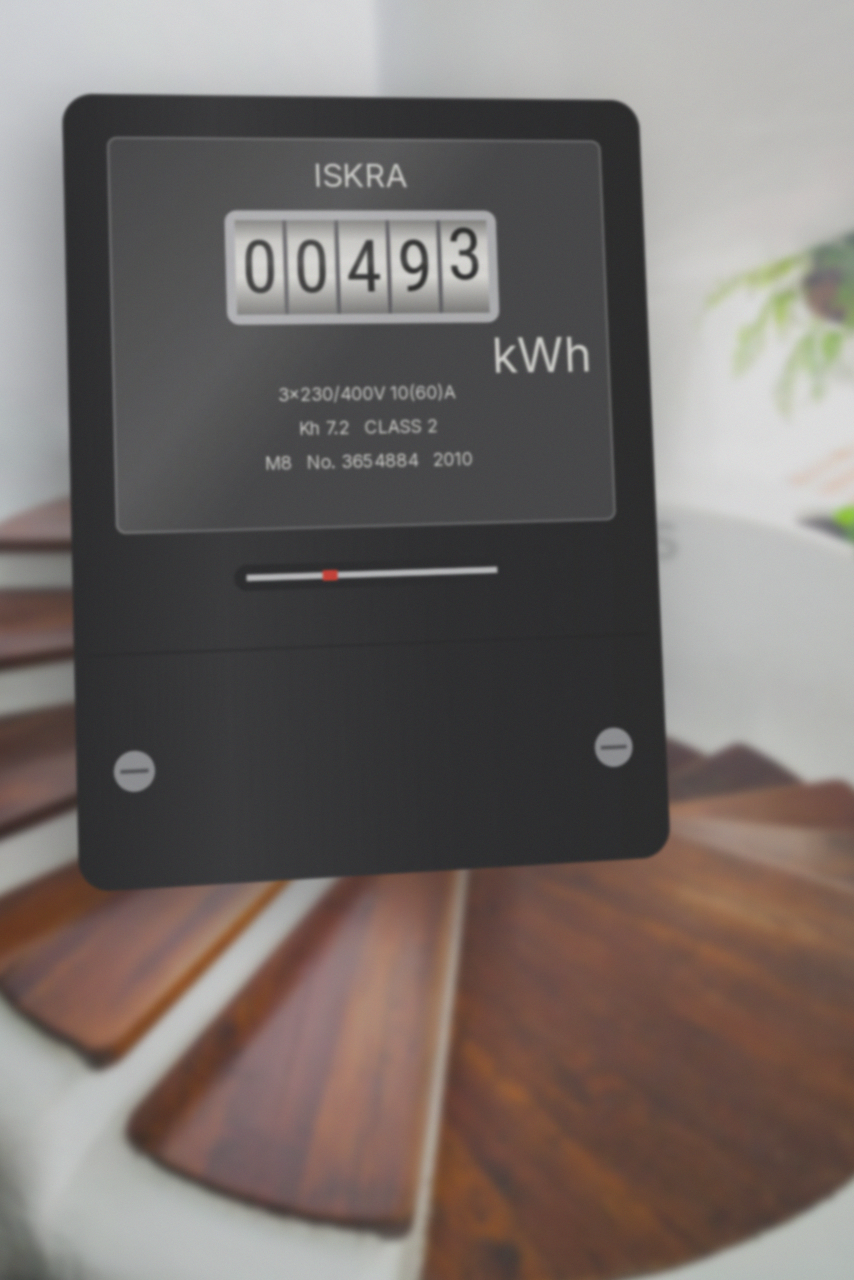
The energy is **493** kWh
